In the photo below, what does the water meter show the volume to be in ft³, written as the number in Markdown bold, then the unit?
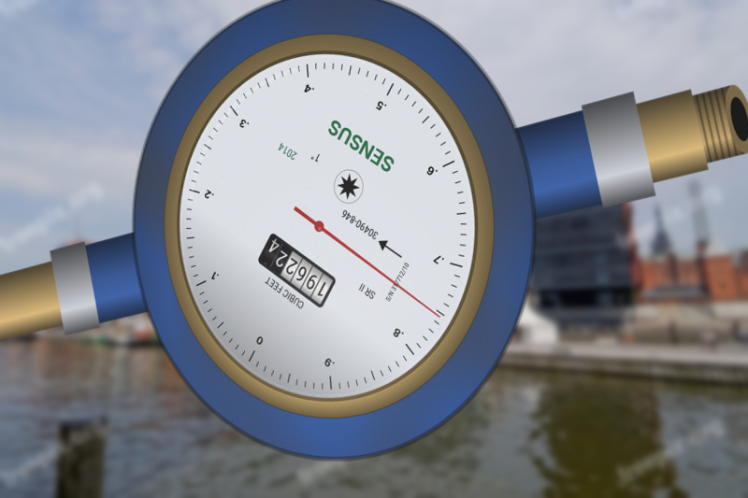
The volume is **196223.75** ft³
